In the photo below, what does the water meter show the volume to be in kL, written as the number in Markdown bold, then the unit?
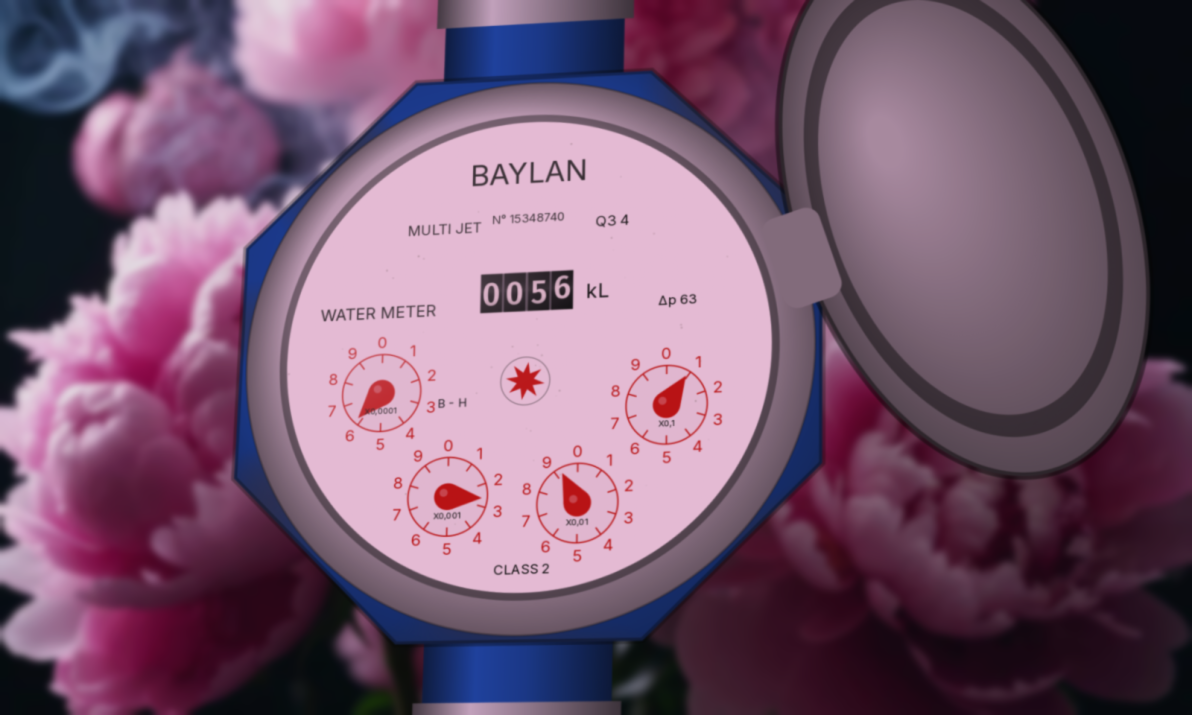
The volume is **56.0926** kL
